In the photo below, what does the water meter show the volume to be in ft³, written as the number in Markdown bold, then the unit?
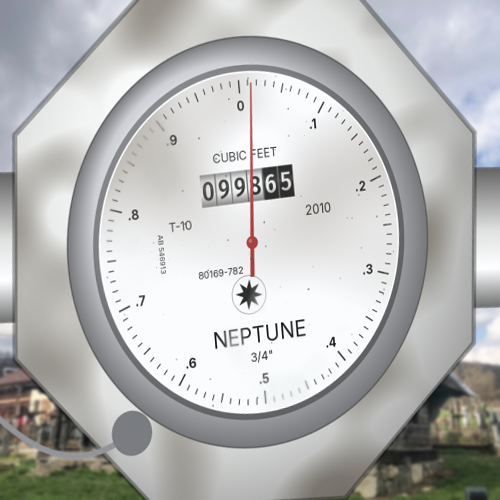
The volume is **99865.01** ft³
